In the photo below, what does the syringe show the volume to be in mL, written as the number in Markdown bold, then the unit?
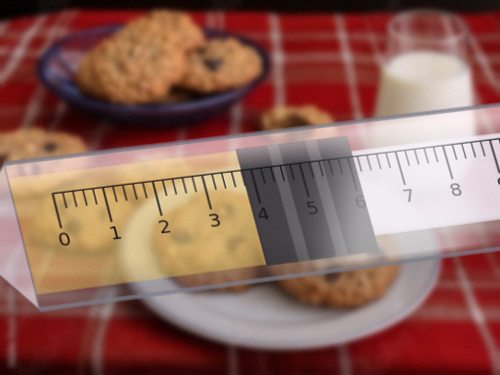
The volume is **3.8** mL
